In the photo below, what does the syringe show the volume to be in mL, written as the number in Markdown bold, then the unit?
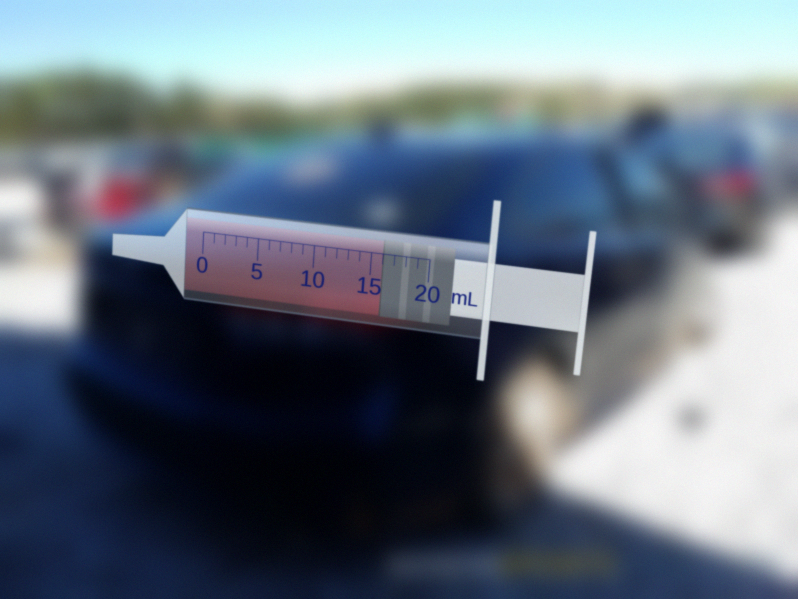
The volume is **16** mL
